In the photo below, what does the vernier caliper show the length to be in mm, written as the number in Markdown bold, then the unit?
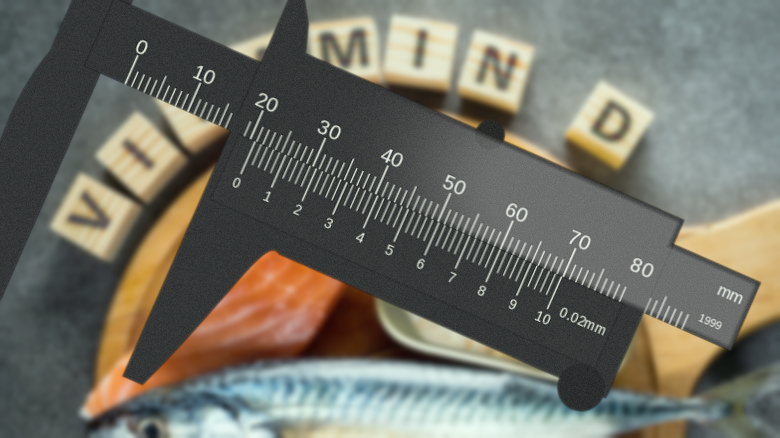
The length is **20.8** mm
